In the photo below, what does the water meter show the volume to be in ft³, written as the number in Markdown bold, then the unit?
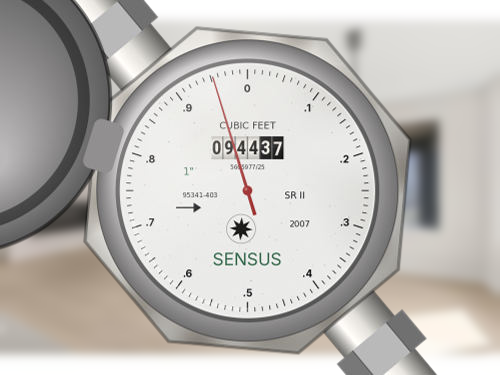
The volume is **94436.95** ft³
